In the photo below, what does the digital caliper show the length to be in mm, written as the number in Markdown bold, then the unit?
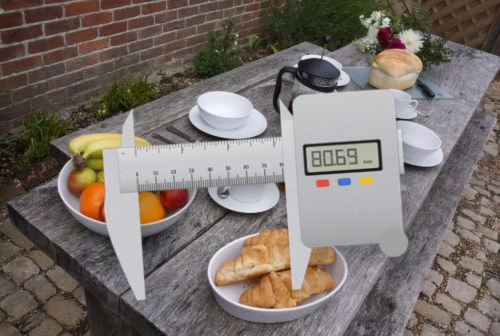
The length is **80.69** mm
